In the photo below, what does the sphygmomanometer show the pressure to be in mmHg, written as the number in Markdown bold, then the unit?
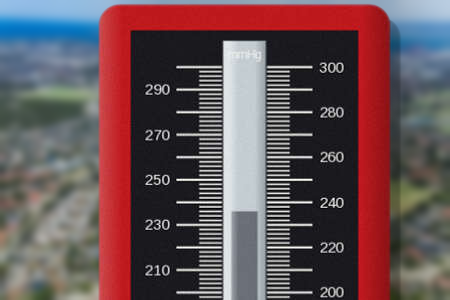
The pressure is **236** mmHg
